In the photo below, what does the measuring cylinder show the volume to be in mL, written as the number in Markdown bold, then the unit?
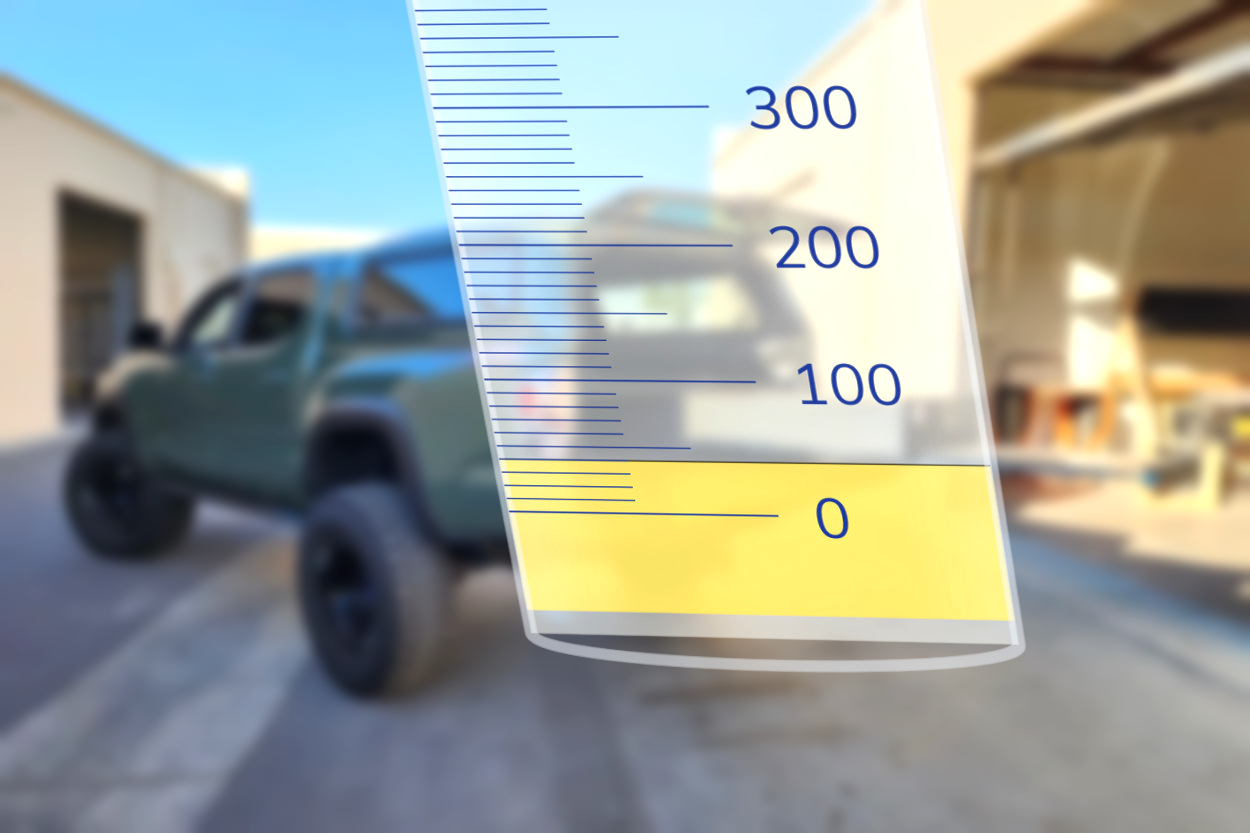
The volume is **40** mL
